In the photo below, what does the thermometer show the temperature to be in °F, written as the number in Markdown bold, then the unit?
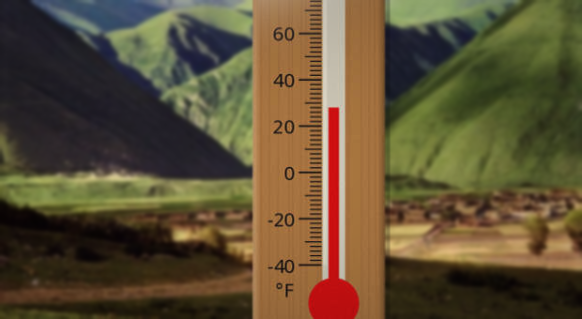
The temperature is **28** °F
